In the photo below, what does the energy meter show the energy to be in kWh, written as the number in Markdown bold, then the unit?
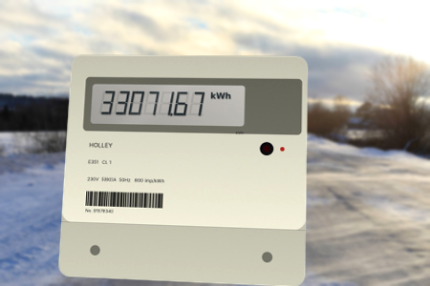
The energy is **33071.67** kWh
